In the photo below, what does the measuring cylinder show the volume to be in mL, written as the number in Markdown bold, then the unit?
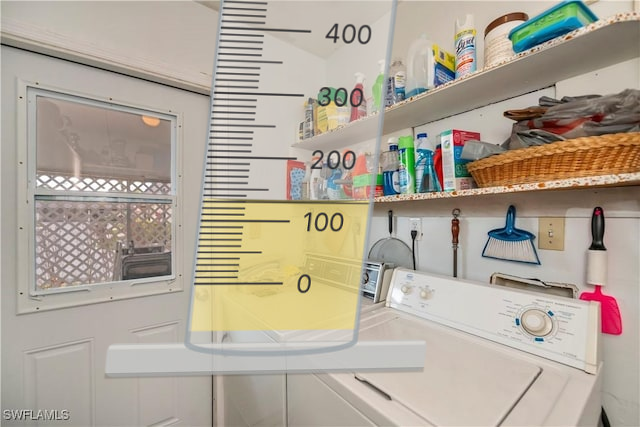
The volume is **130** mL
